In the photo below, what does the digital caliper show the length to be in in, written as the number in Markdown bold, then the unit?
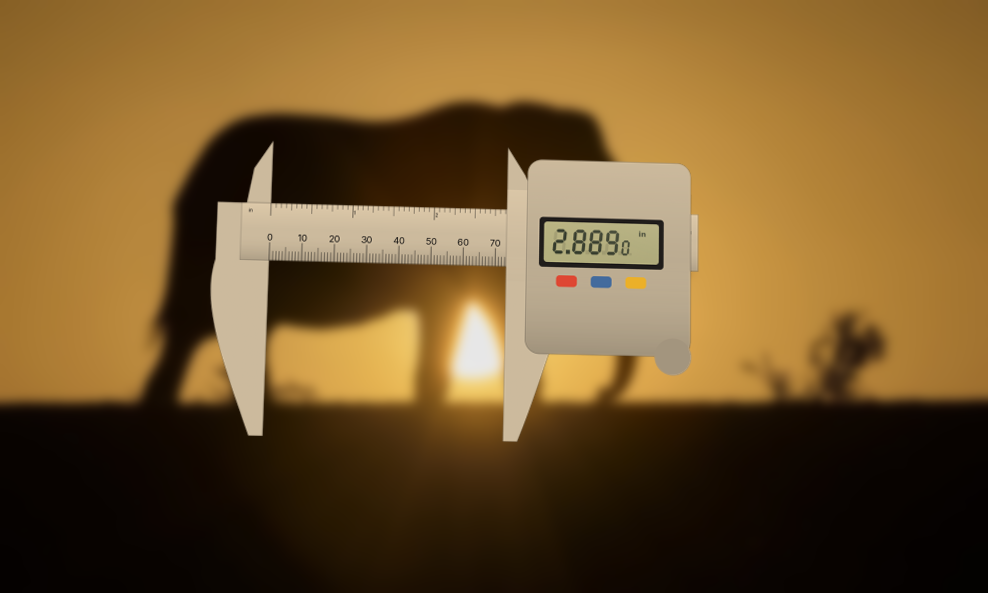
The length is **2.8890** in
